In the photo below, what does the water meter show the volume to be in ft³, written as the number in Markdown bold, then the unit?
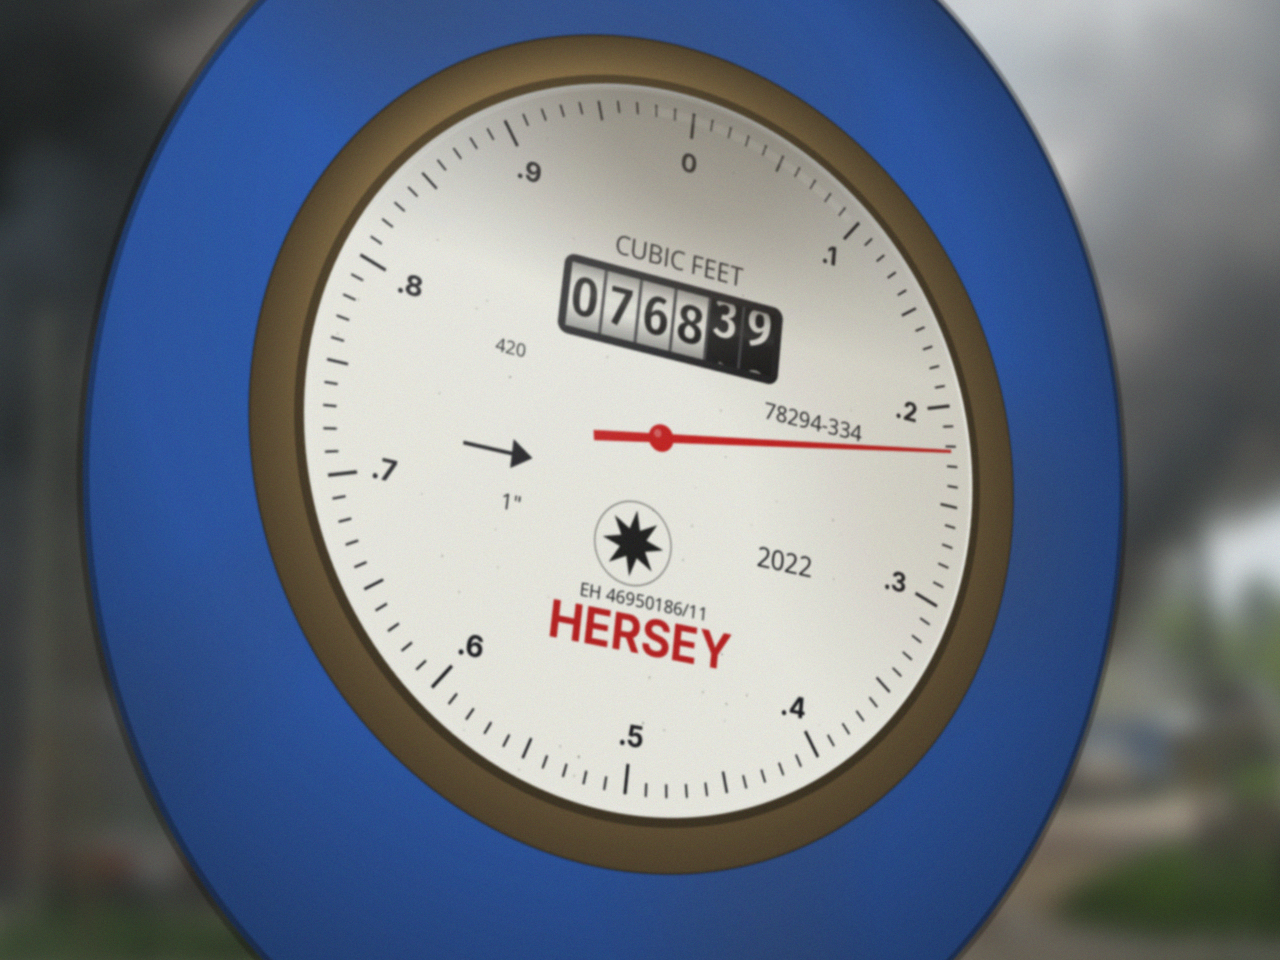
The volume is **76839.22** ft³
